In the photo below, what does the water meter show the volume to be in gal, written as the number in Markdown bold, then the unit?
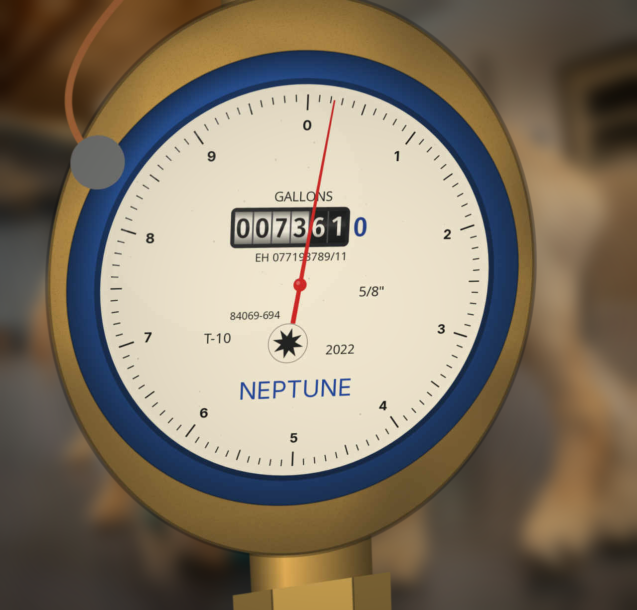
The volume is **73610.2** gal
